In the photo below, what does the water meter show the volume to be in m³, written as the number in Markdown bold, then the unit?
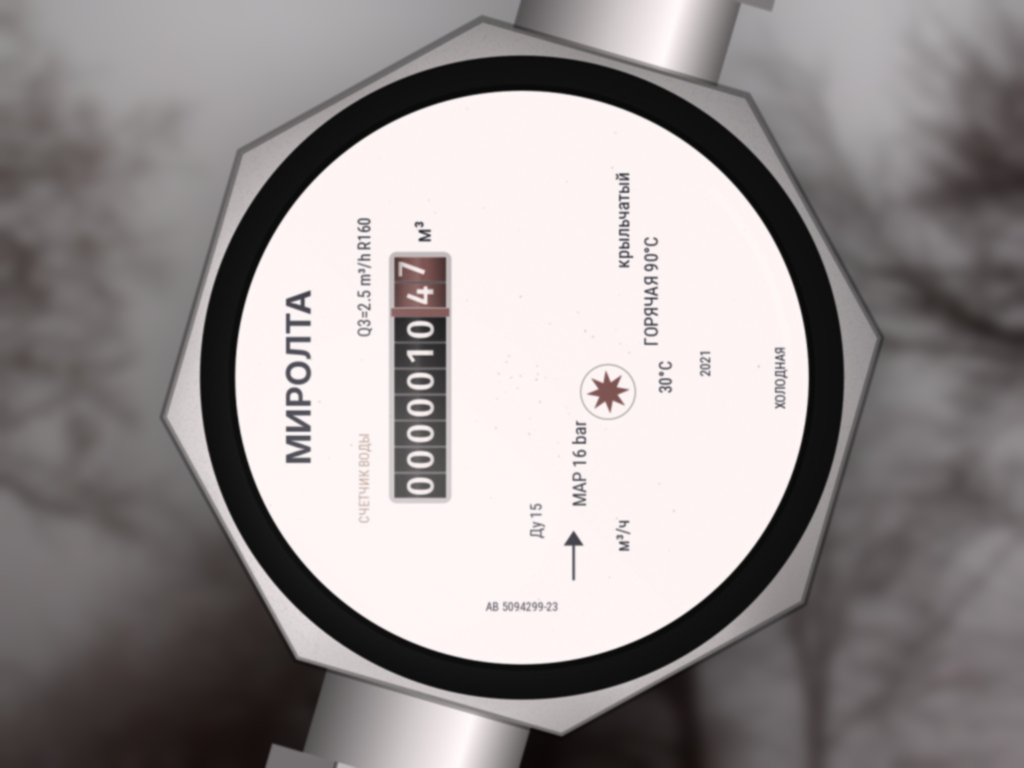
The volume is **10.47** m³
